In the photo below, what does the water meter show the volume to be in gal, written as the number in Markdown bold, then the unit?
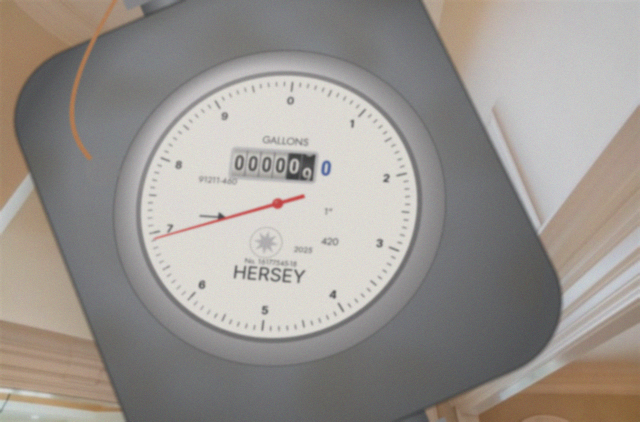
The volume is **86.9** gal
